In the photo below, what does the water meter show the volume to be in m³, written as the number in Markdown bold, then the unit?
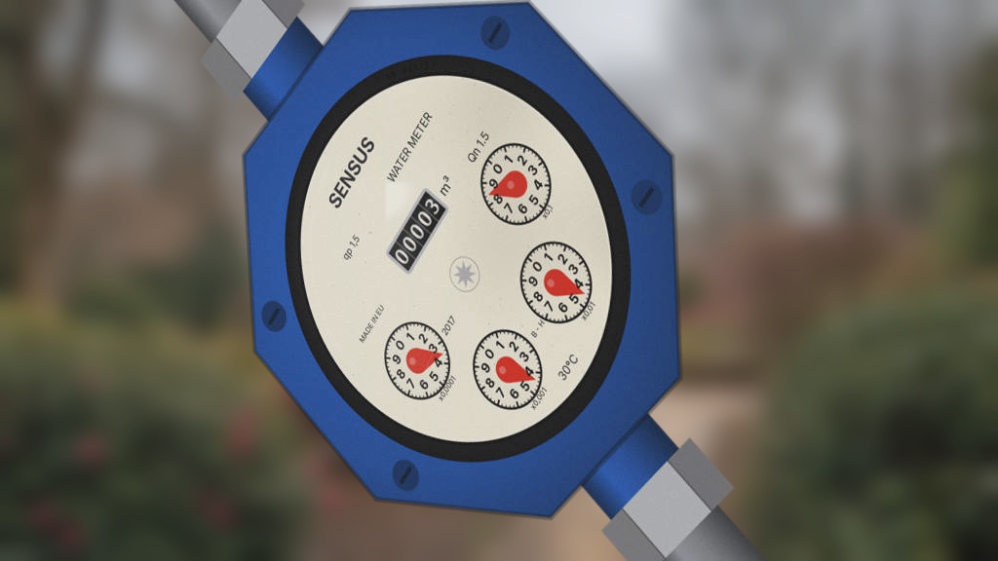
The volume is **3.8443** m³
